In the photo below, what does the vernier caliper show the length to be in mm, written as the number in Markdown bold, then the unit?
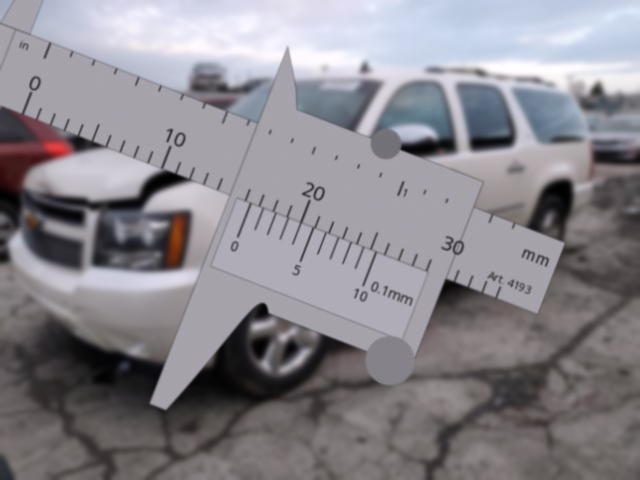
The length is **16.4** mm
